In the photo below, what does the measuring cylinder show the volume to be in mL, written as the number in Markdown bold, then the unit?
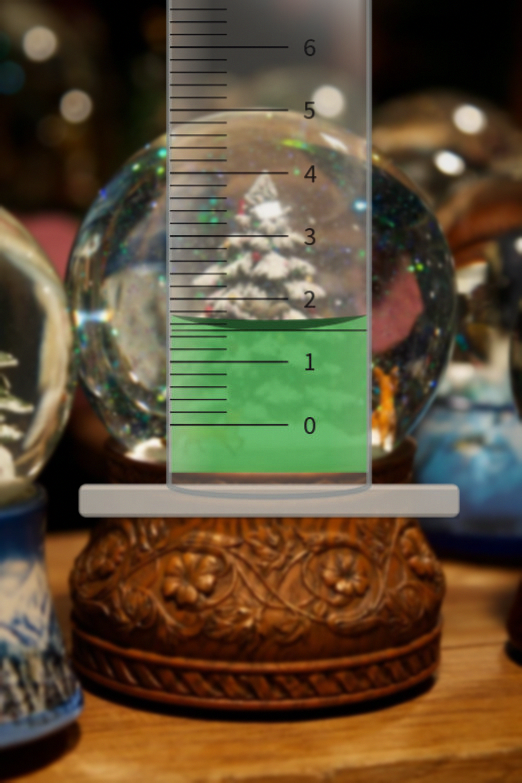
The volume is **1.5** mL
